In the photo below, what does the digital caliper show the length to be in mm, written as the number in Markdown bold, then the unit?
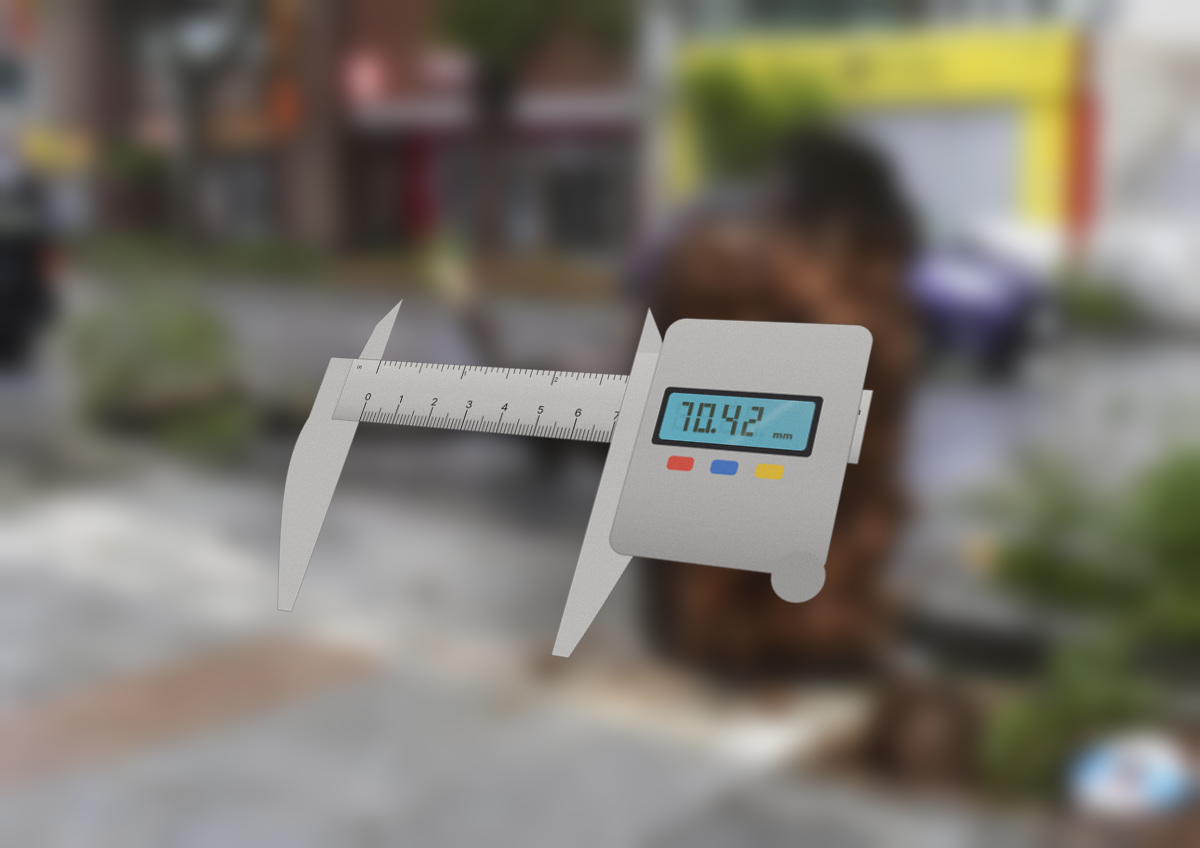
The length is **70.42** mm
